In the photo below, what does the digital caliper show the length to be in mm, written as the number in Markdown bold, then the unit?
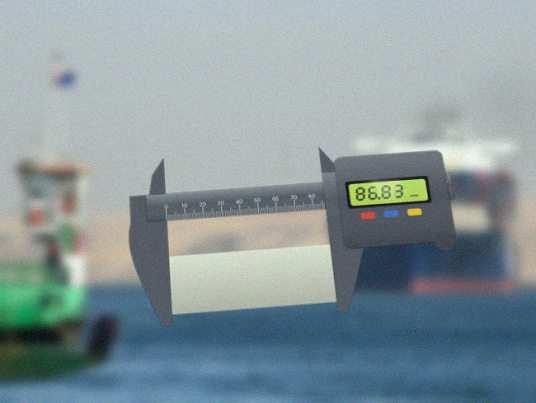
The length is **86.83** mm
